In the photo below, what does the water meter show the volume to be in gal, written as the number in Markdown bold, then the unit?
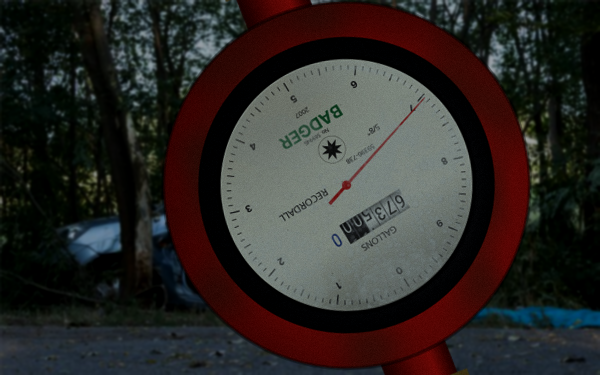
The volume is **6734997.0** gal
